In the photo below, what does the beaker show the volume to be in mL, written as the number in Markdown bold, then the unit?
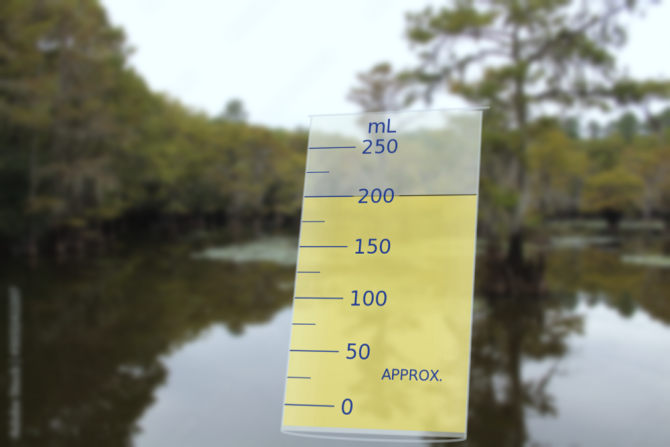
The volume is **200** mL
